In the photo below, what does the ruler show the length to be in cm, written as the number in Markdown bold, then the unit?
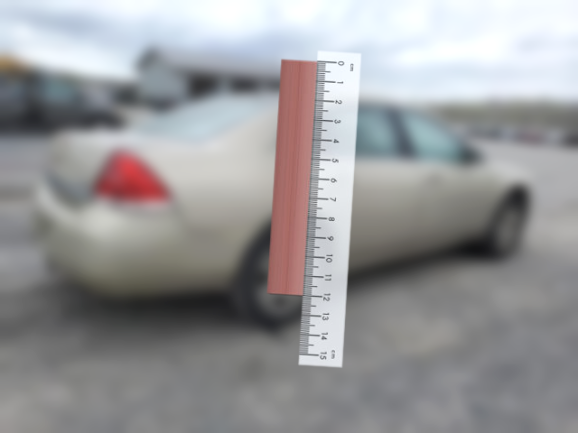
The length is **12** cm
